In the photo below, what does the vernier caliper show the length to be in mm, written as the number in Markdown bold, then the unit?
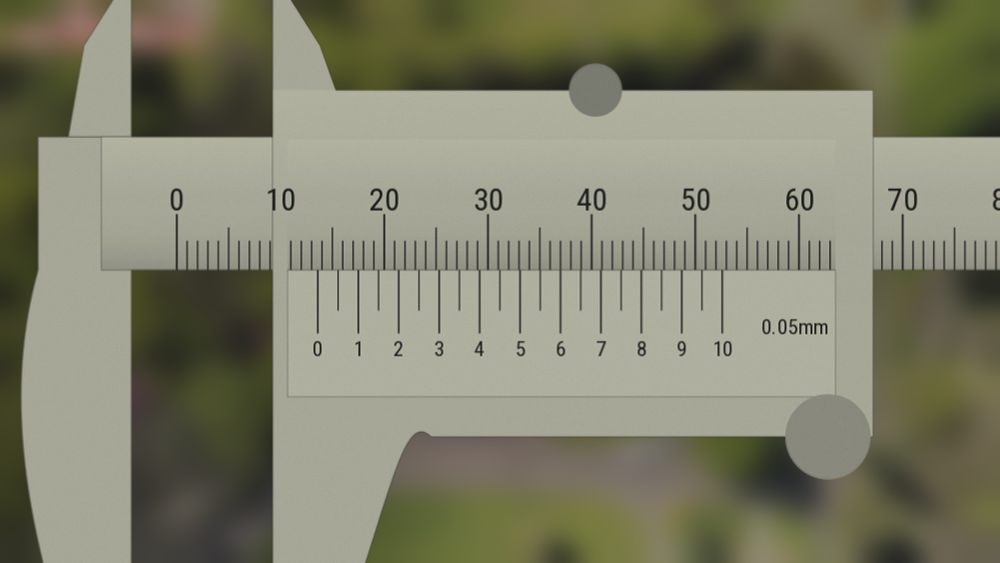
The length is **13.6** mm
